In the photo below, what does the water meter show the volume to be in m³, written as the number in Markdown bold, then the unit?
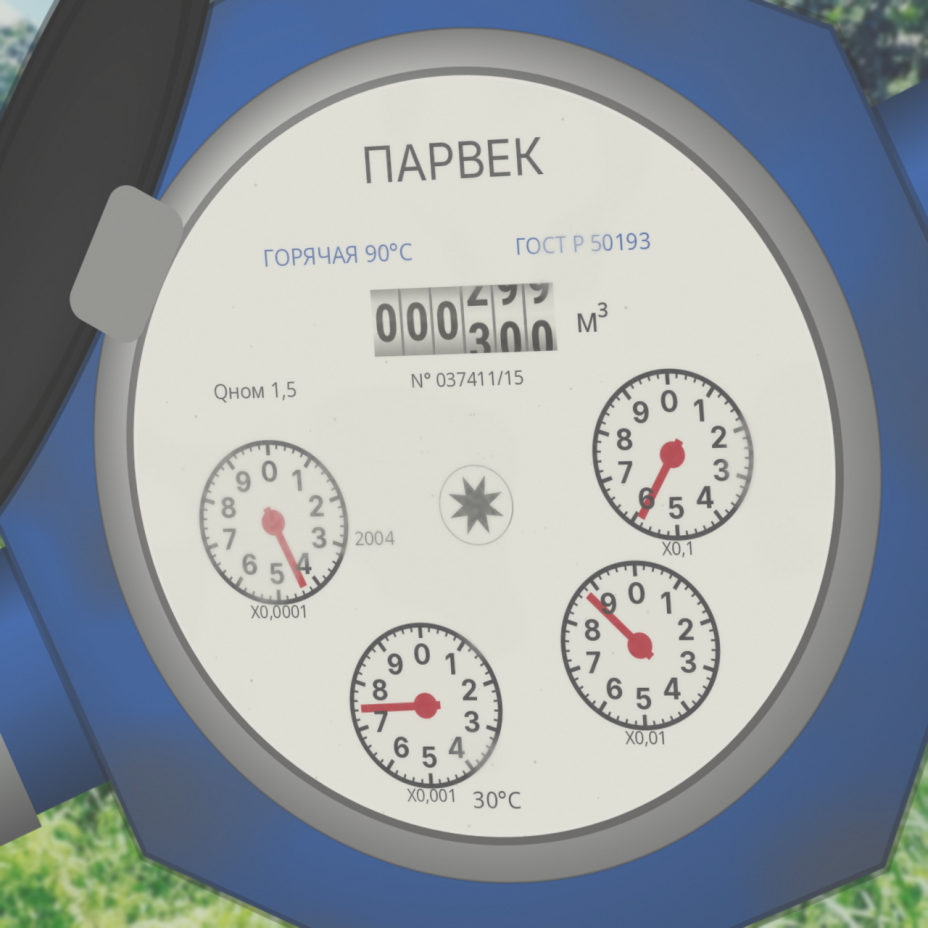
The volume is **299.5874** m³
